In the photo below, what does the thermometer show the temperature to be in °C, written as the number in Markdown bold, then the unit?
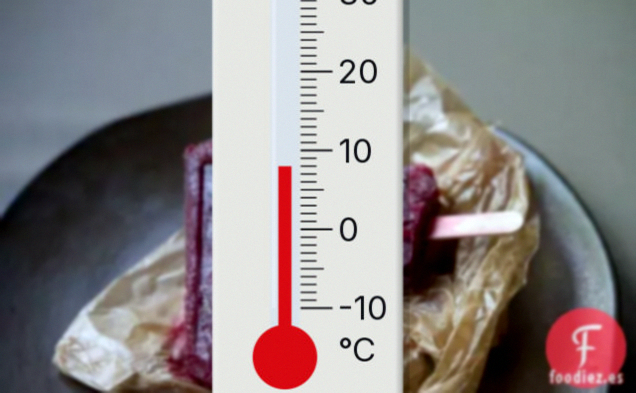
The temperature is **8** °C
